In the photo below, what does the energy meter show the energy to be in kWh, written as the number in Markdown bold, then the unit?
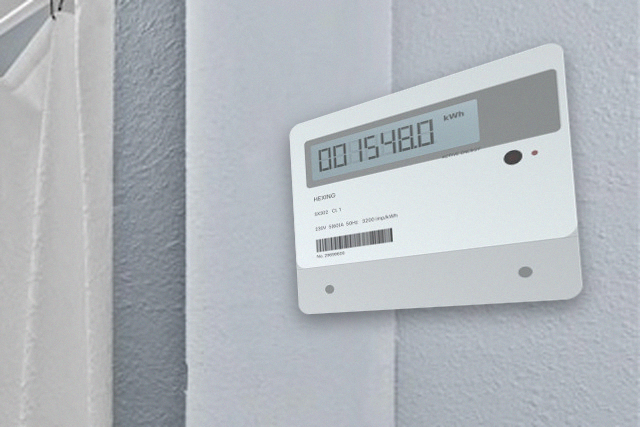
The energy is **1548.0** kWh
